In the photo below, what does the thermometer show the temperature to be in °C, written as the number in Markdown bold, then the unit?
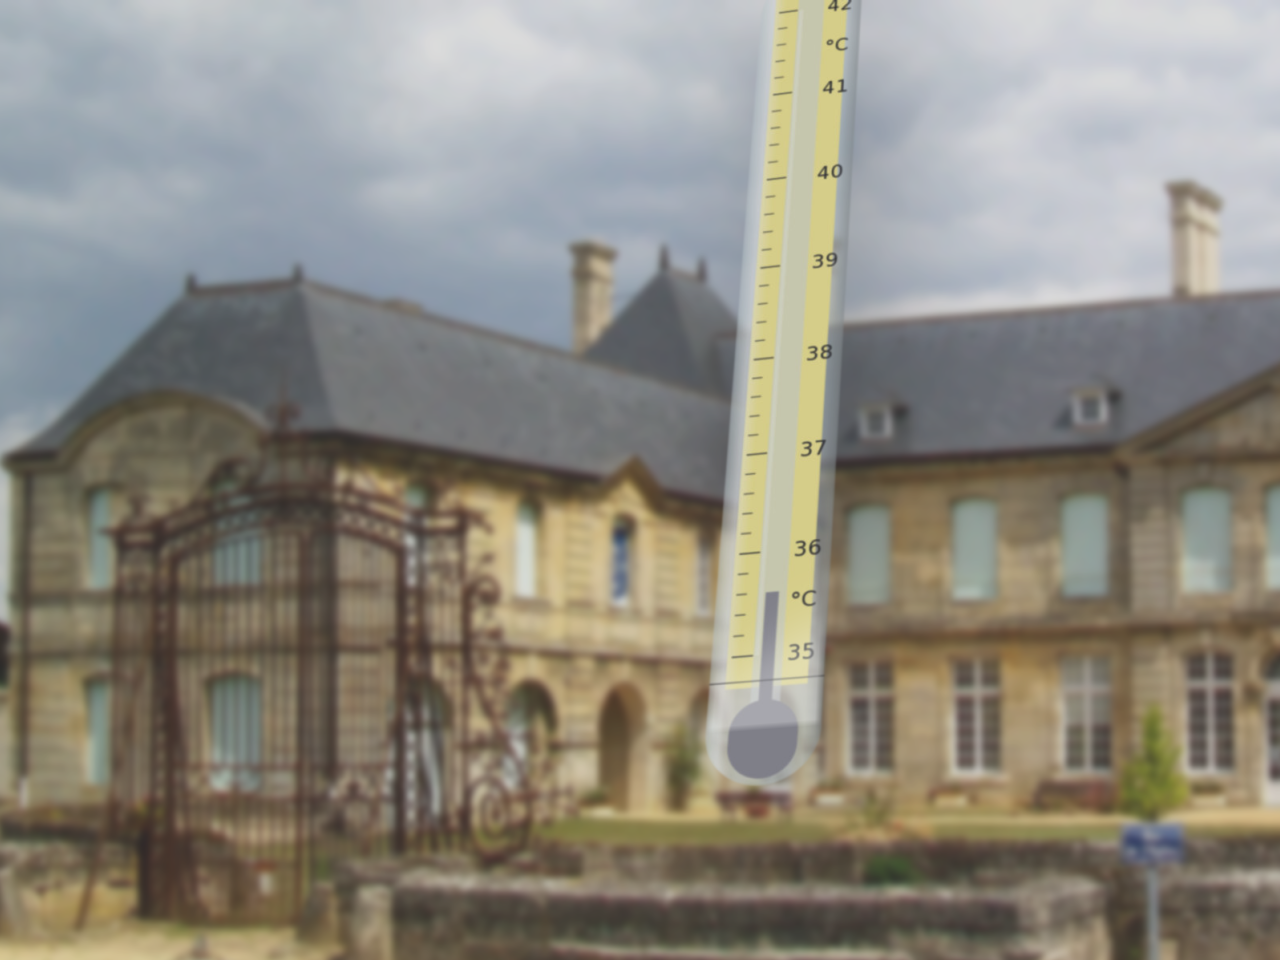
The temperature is **35.6** °C
